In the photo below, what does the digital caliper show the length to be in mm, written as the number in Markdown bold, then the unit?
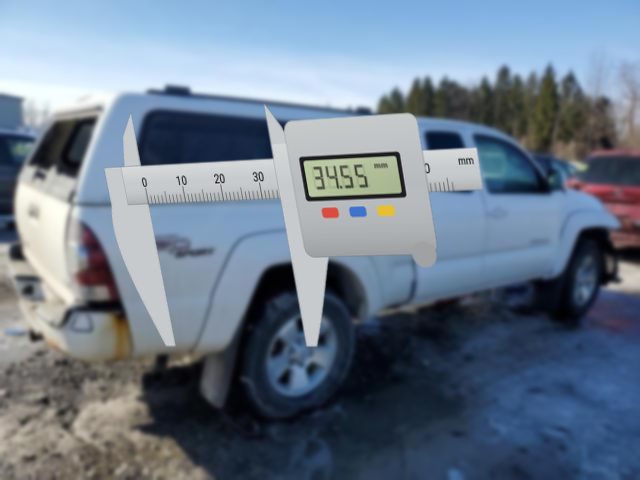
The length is **34.55** mm
